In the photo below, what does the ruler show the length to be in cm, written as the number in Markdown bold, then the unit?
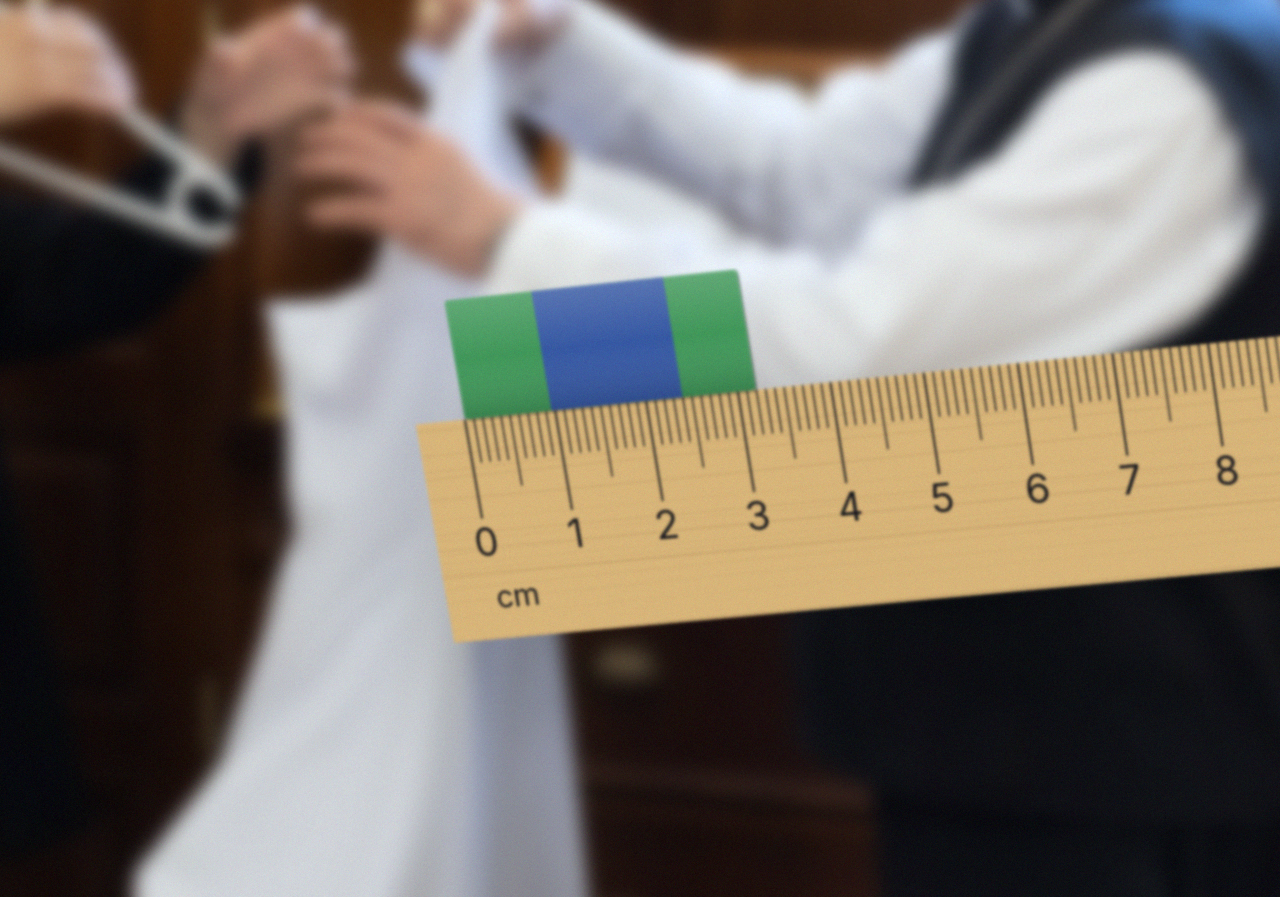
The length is **3.2** cm
